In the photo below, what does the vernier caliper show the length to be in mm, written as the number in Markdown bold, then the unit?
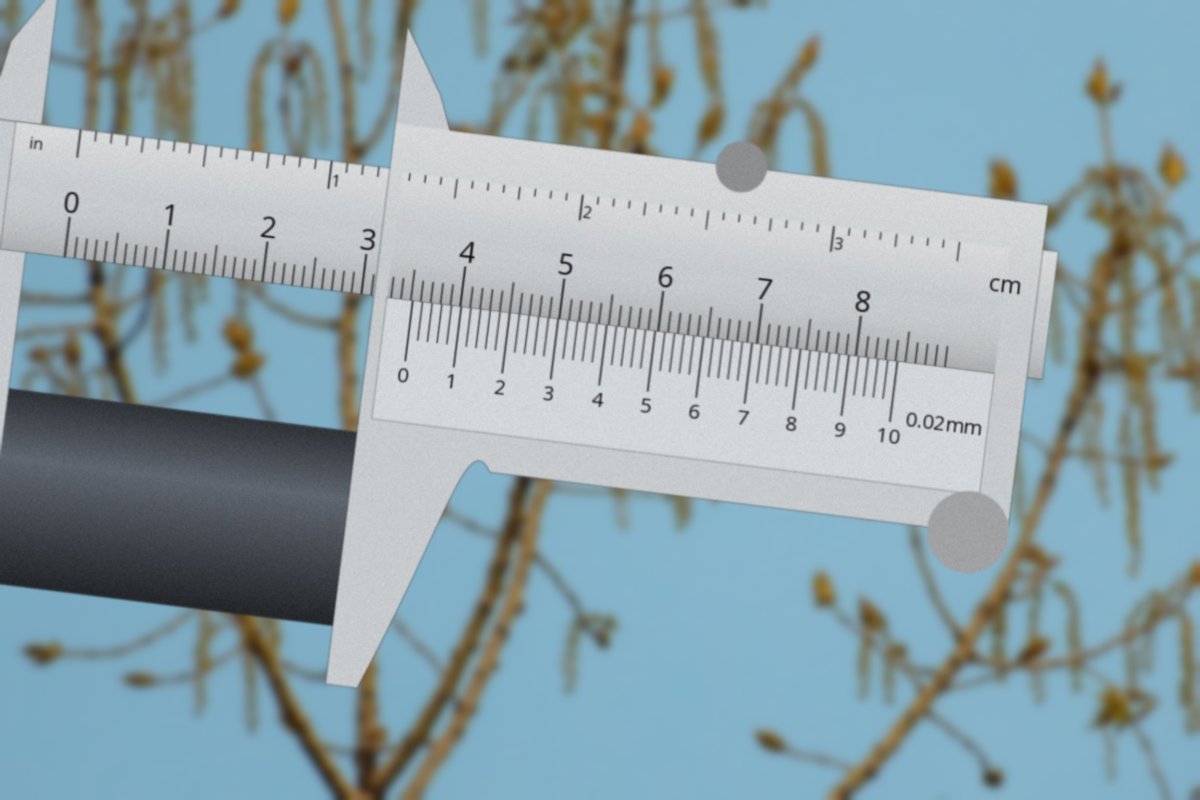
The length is **35.2** mm
